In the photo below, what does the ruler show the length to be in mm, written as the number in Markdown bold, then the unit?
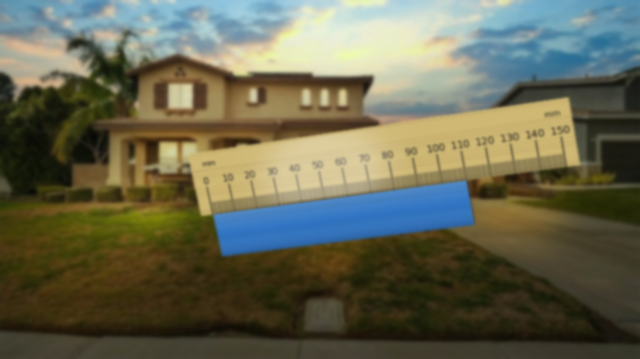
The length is **110** mm
